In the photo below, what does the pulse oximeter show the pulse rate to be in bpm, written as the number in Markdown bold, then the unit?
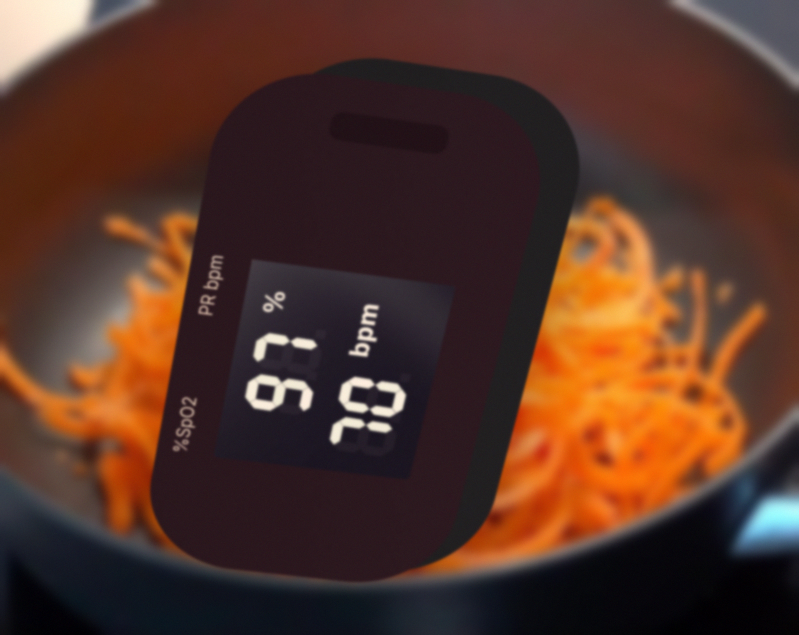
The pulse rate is **70** bpm
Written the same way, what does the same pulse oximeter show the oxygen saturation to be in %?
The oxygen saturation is **97** %
